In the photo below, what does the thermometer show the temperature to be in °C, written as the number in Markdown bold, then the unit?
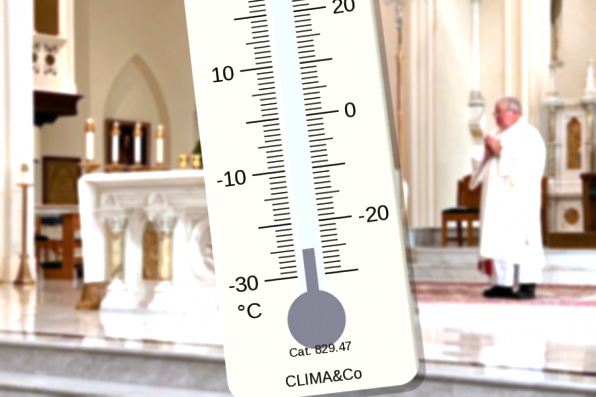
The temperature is **-25** °C
